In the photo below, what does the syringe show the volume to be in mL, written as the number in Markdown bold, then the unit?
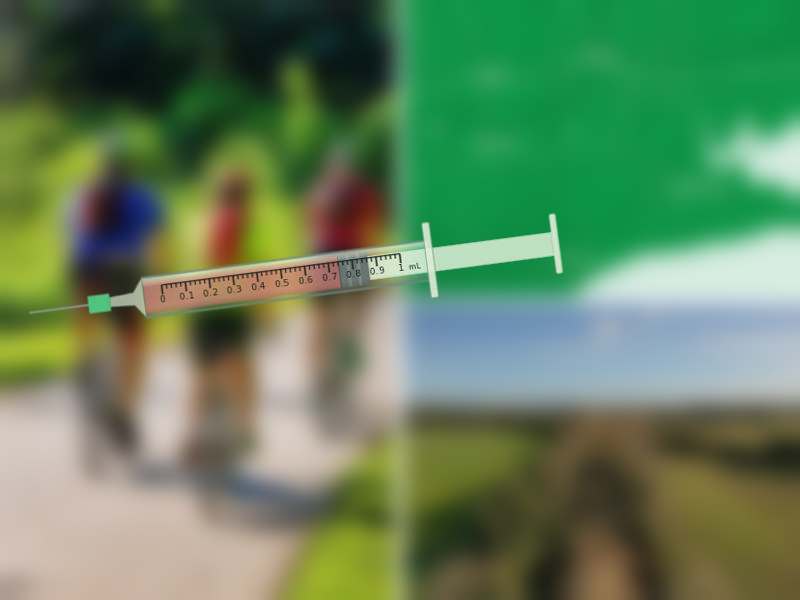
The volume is **0.74** mL
